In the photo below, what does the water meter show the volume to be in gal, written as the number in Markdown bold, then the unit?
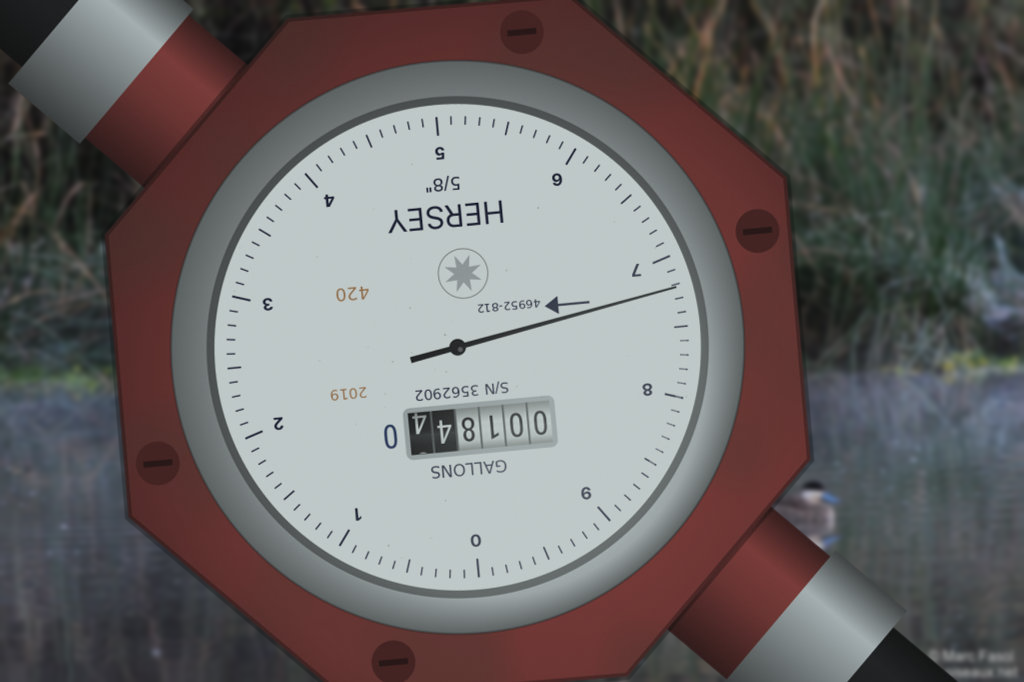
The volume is **18437.2** gal
